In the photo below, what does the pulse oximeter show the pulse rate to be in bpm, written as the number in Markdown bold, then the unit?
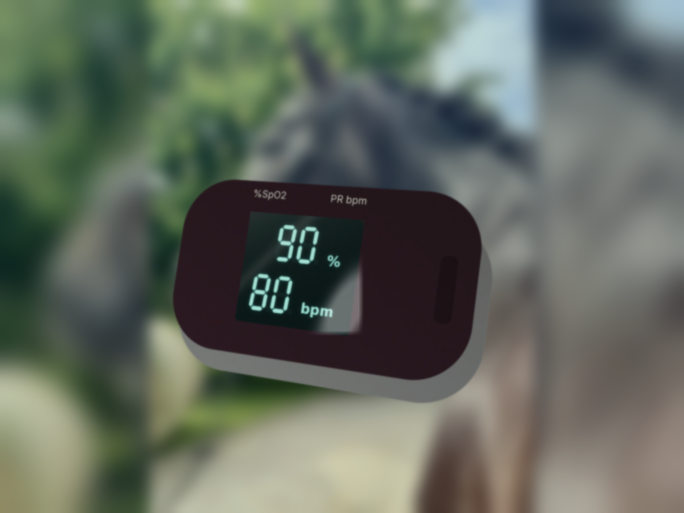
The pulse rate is **80** bpm
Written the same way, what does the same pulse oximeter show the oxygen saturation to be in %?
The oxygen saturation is **90** %
